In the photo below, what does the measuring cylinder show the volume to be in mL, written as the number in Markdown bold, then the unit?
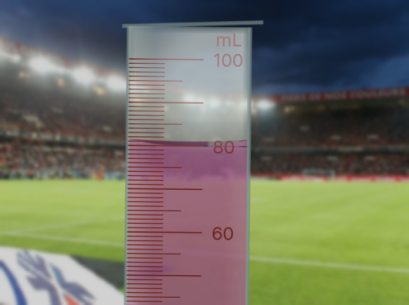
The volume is **80** mL
